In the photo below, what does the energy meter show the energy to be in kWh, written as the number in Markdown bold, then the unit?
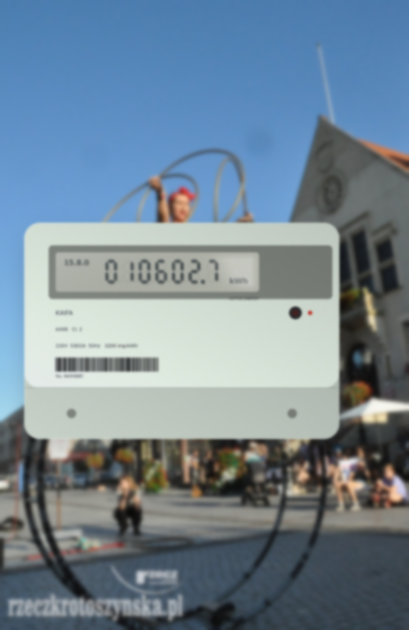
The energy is **10602.7** kWh
